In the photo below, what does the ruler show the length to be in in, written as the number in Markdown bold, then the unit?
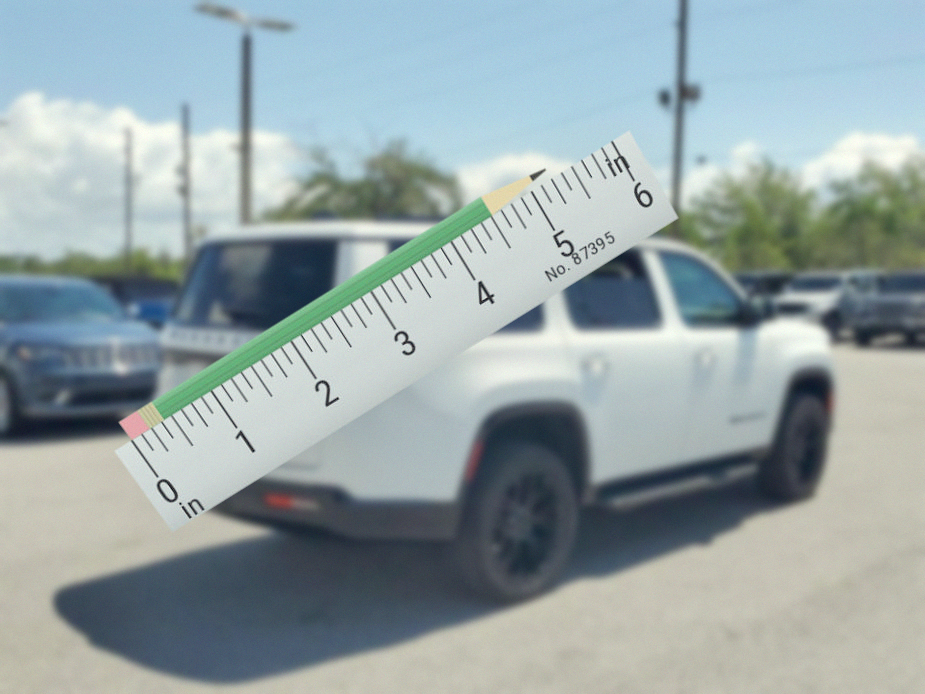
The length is **5.25** in
